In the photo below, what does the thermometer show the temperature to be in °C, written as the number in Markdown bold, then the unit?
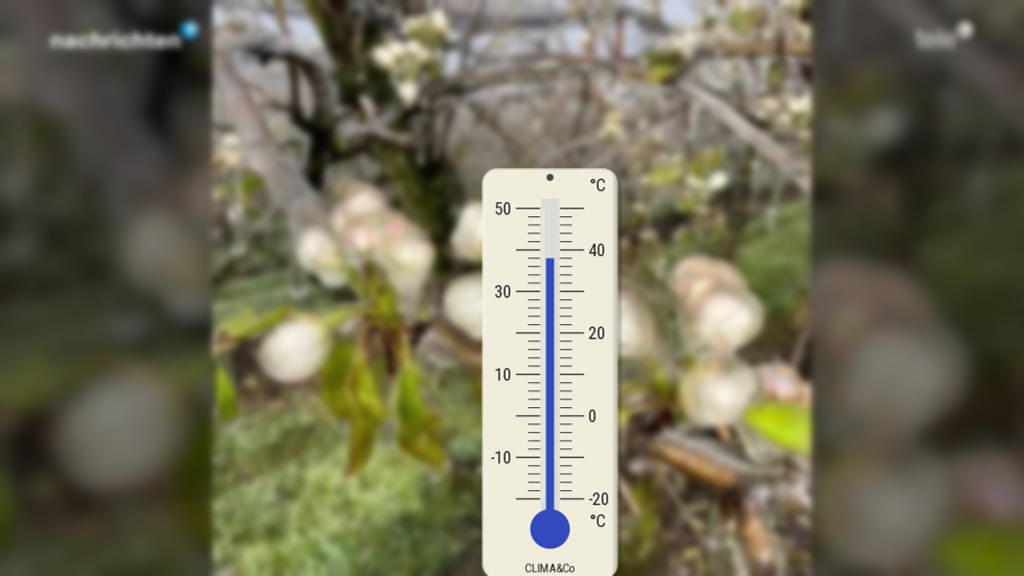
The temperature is **38** °C
